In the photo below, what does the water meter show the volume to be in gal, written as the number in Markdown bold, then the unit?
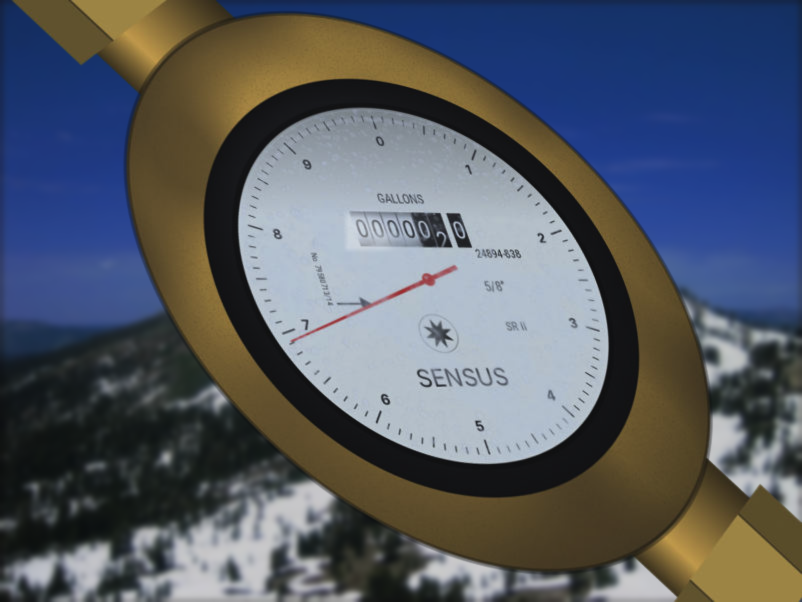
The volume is **16.9** gal
